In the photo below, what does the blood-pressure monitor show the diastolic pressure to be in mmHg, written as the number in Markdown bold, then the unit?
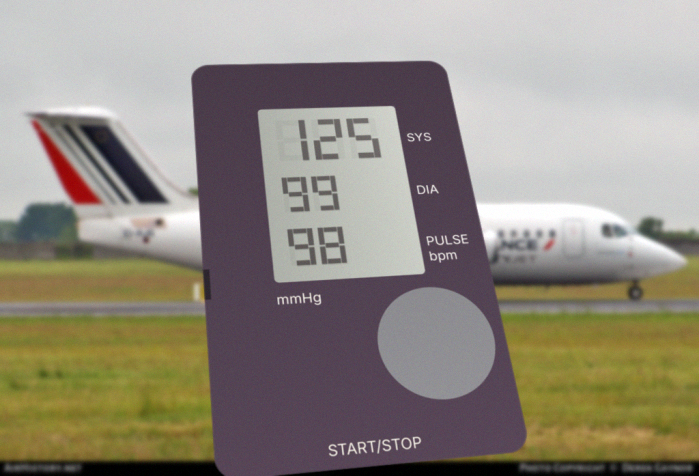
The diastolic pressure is **99** mmHg
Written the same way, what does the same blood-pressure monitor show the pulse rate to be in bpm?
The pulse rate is **98** bpm
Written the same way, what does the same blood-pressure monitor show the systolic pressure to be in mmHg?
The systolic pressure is **125** mmHg
